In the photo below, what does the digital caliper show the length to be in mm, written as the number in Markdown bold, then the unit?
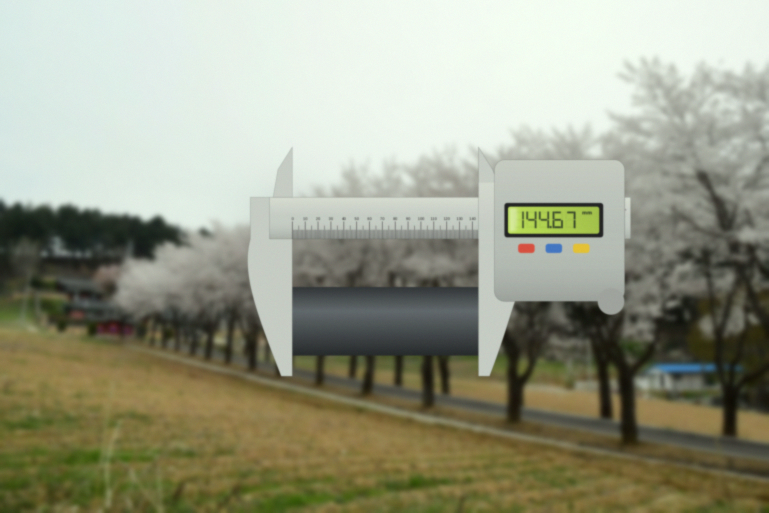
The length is **144.67** mm
